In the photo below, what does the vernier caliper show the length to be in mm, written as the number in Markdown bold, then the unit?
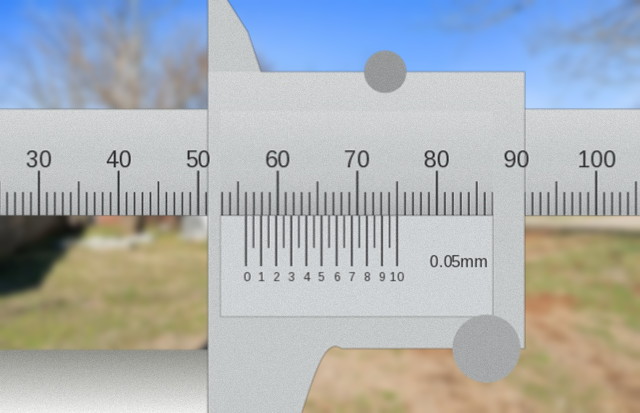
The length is **56.0** mm
